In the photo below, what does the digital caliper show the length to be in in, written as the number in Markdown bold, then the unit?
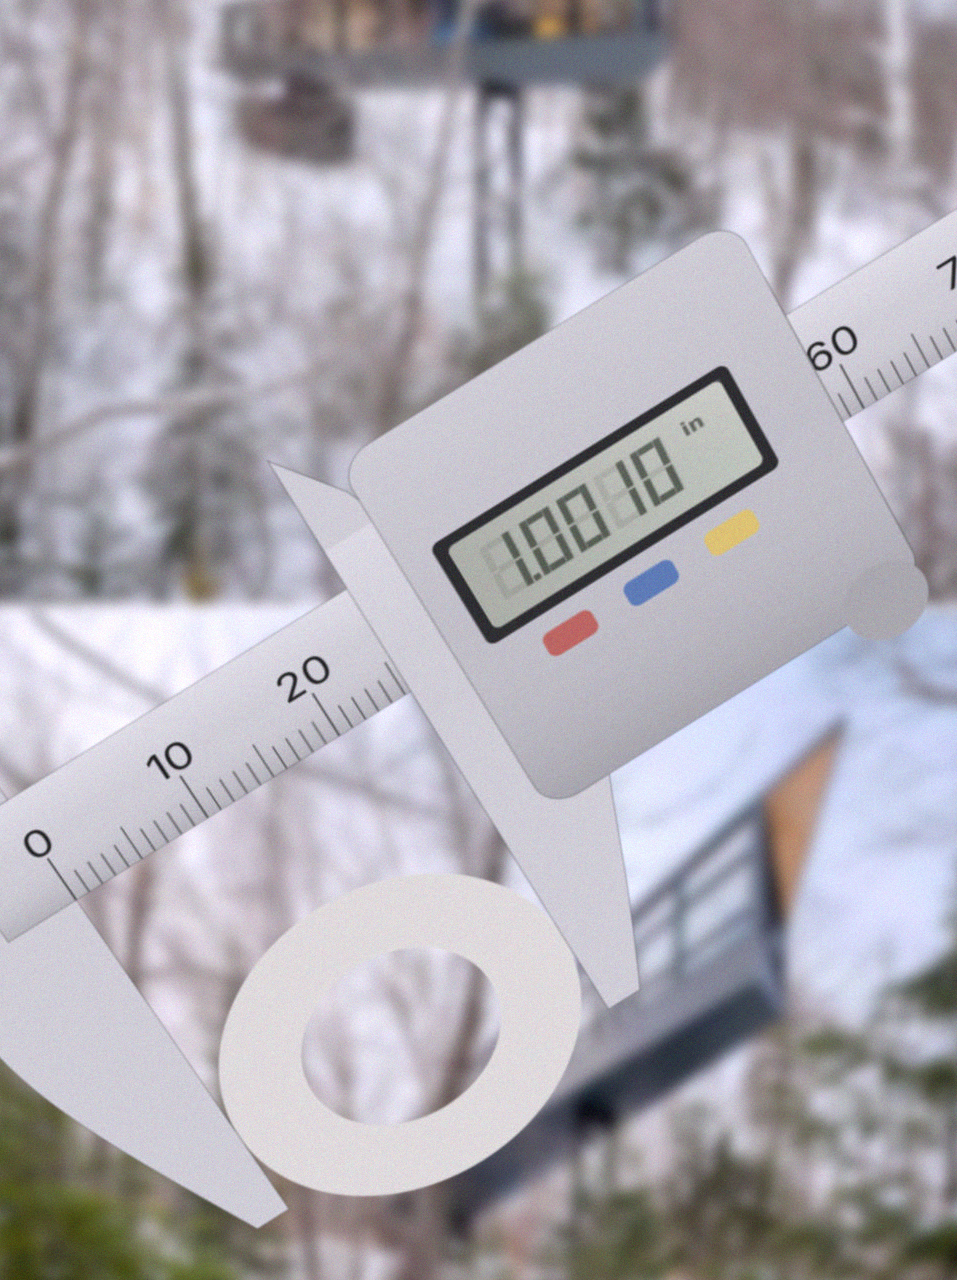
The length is **1.0010** in
